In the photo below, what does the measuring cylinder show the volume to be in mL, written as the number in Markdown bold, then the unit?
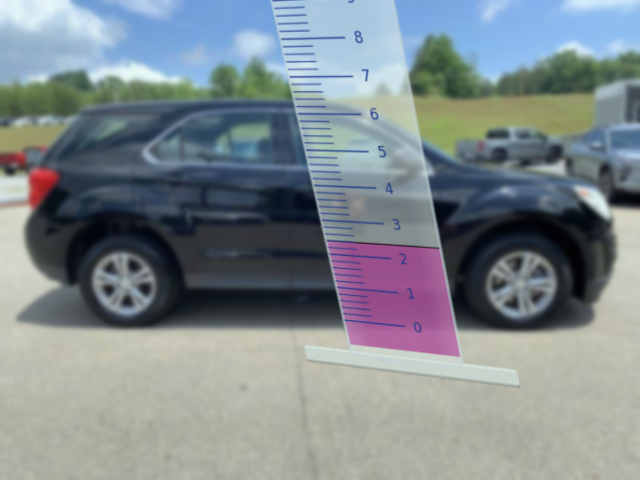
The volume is **2.4** mL
